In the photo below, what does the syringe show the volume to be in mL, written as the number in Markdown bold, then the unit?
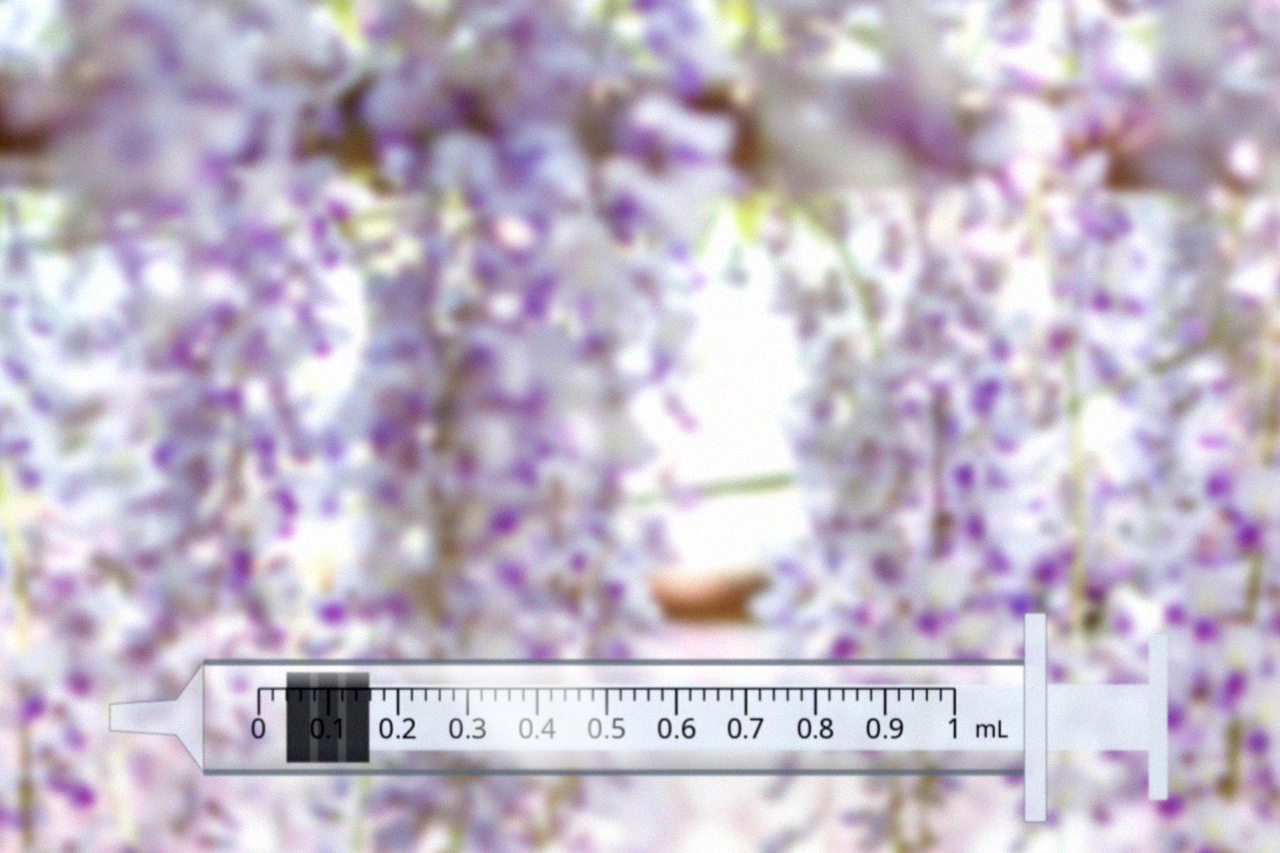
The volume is **0.04** mL
